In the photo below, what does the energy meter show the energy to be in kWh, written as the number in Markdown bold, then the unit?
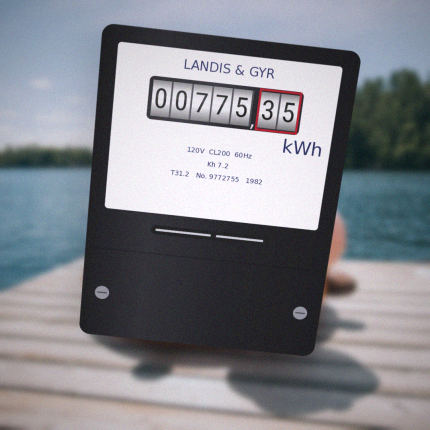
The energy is **775.35** kWh
